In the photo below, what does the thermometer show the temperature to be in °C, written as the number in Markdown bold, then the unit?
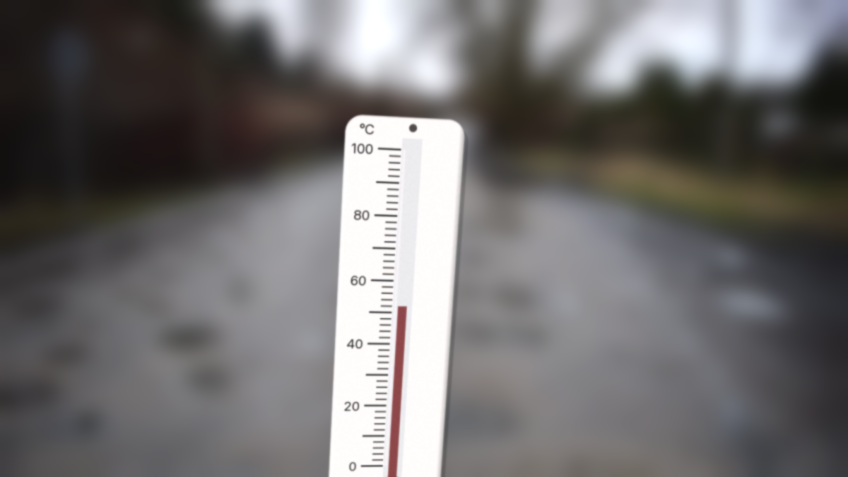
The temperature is **52** °C
